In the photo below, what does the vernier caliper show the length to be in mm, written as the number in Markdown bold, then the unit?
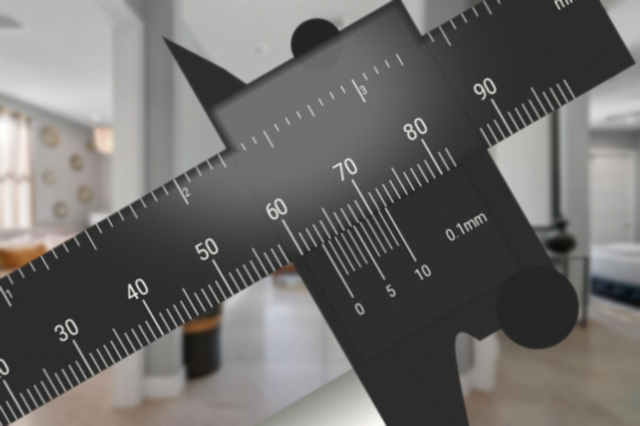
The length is **62.8** mm
